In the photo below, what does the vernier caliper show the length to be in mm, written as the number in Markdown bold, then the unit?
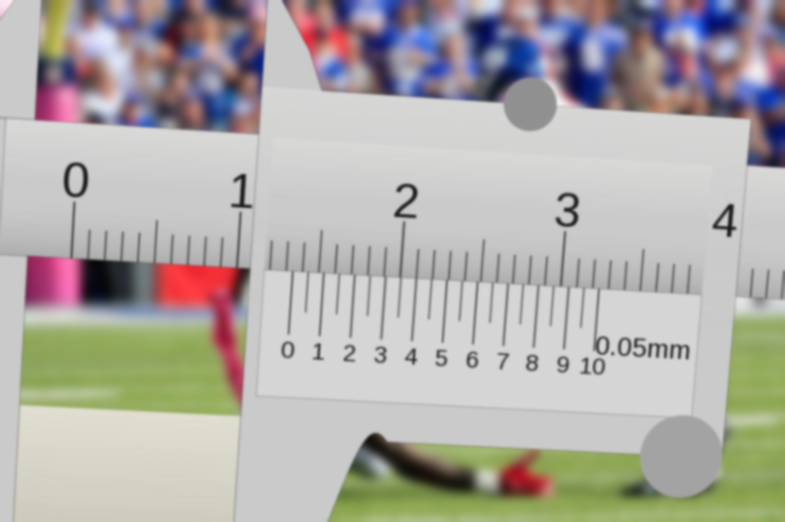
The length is **13.4** mm
